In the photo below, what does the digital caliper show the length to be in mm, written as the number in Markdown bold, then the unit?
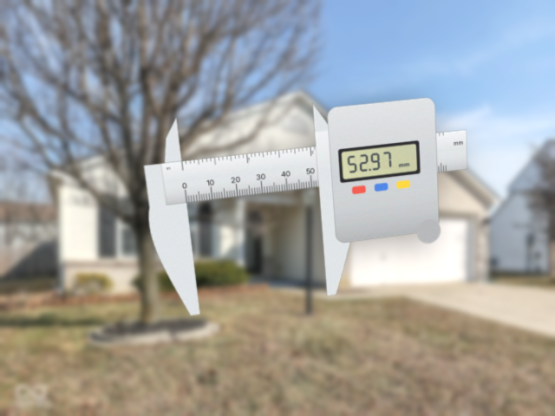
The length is **52.97** mm
